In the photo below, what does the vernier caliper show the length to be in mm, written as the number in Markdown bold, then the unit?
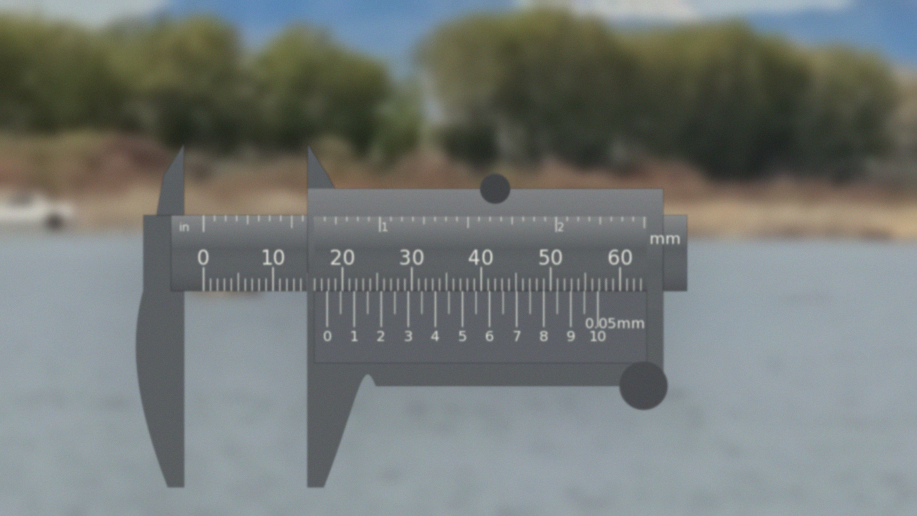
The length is **17.8** mm
